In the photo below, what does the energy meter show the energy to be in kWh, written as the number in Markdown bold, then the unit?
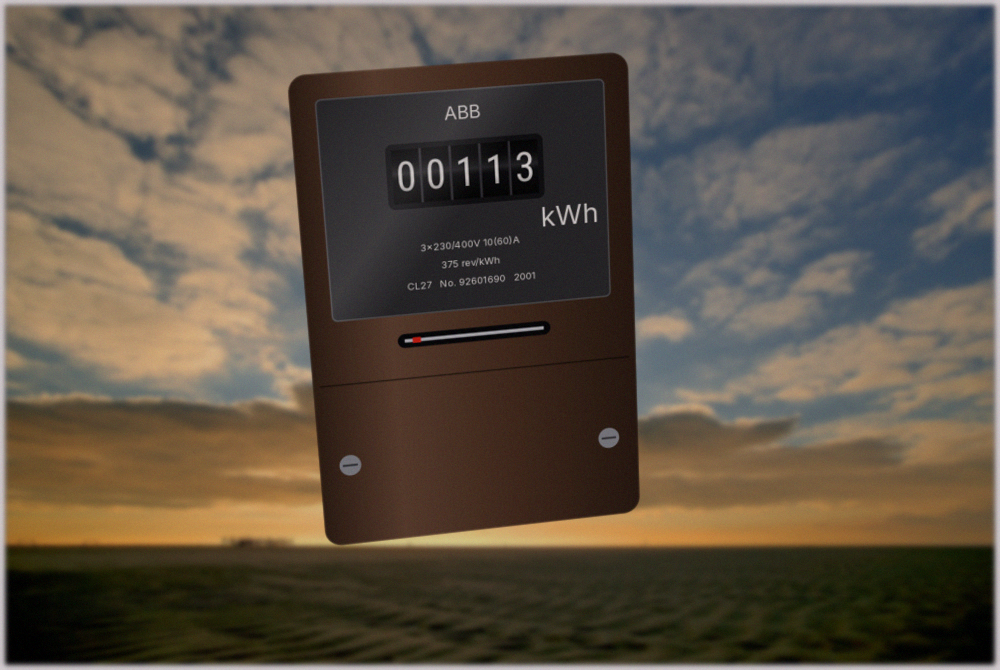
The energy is **113** kWh
